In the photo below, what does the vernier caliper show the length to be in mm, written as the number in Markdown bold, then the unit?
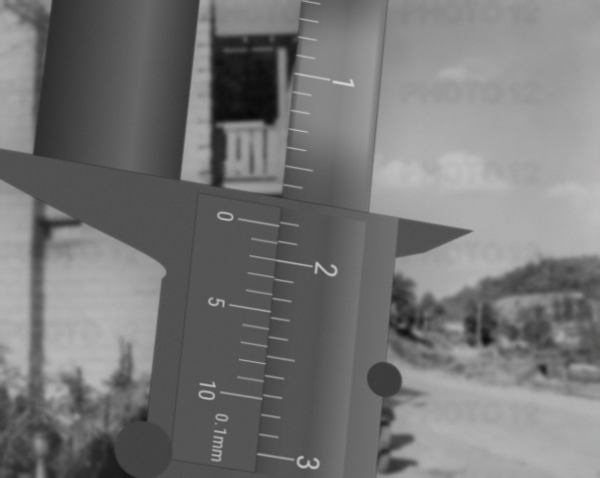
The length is **18.2** mm
